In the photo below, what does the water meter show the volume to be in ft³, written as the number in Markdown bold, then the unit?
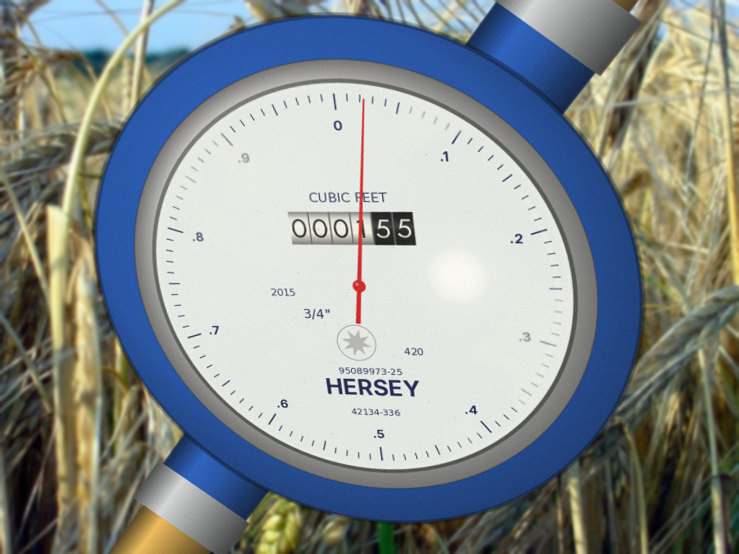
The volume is **155.02** ft³
